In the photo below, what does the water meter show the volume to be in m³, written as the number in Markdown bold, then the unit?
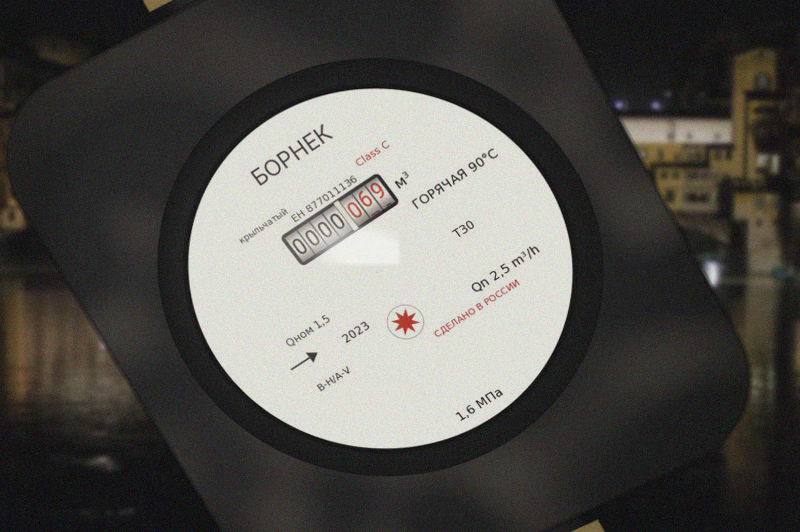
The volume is **0.069** m³
